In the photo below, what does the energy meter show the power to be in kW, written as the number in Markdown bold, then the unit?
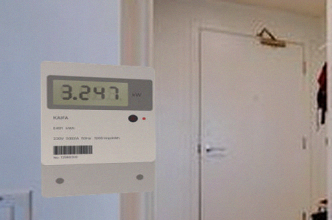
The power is **3.247** kW
